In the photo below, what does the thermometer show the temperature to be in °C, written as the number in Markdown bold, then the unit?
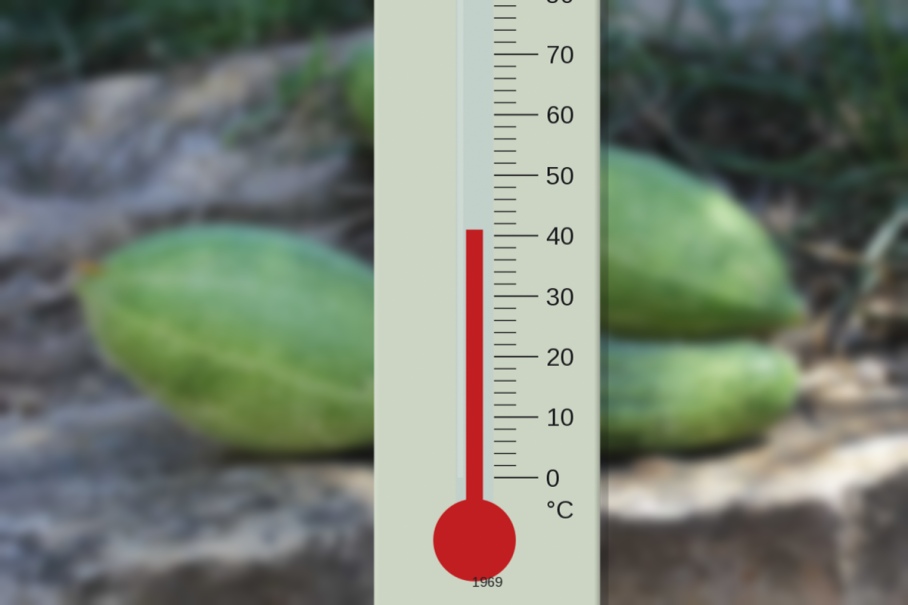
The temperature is **41** °C
